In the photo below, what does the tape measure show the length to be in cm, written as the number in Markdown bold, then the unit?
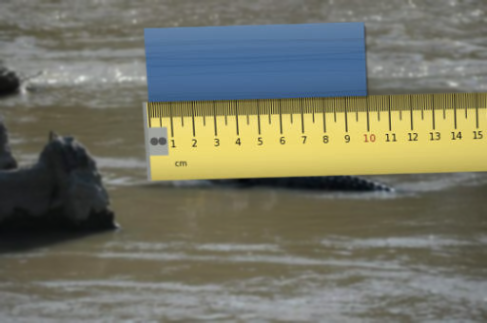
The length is **10** cm
